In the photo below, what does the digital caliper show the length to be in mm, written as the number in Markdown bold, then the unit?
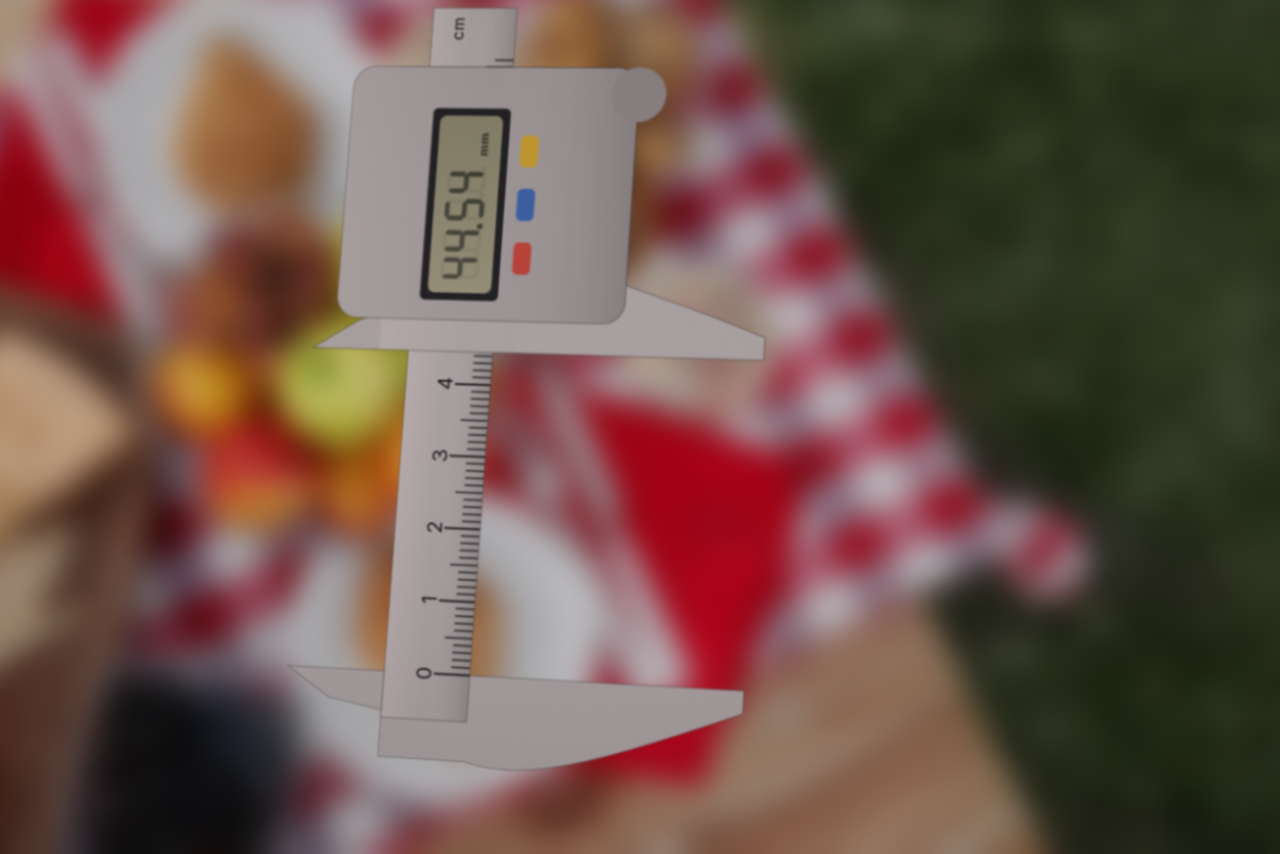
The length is **44.54** mm
